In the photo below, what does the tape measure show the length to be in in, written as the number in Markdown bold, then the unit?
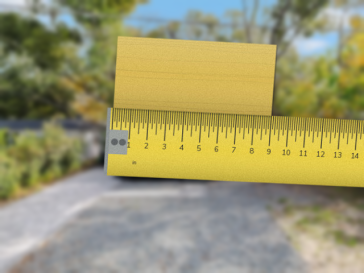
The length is **9** in
